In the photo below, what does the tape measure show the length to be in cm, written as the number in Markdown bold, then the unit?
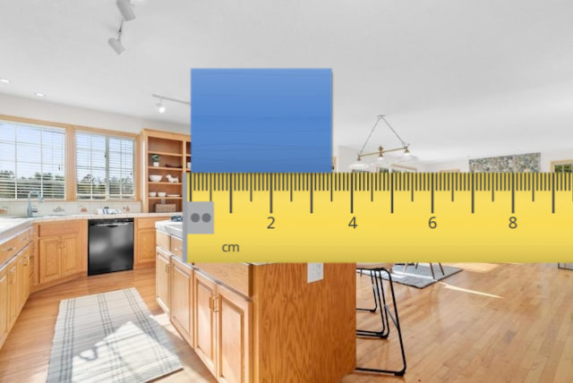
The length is **3.5** cm
